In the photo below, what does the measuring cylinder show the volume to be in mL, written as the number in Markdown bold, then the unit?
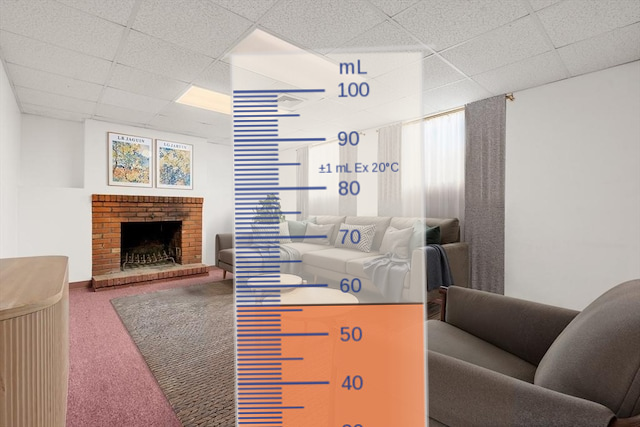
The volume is **56** mL
